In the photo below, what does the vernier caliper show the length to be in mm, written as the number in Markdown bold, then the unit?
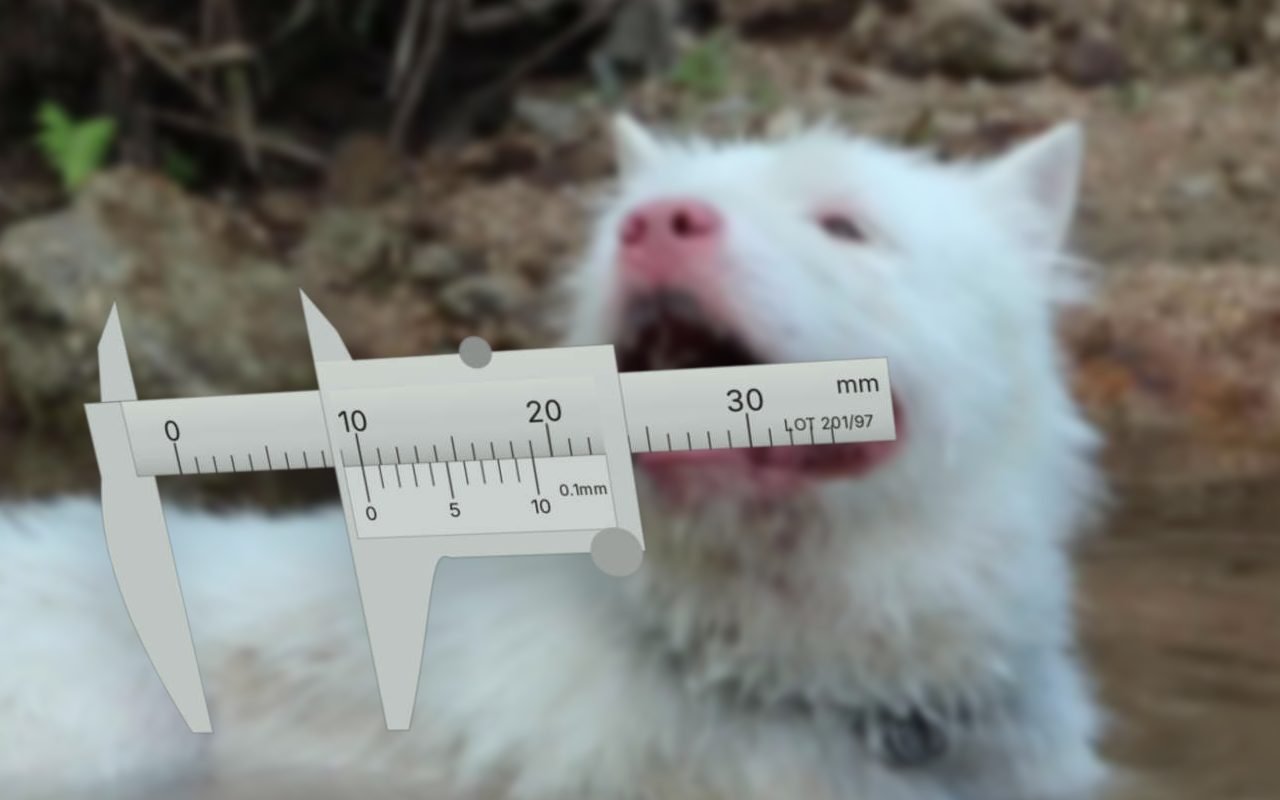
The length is **10.0** mm
